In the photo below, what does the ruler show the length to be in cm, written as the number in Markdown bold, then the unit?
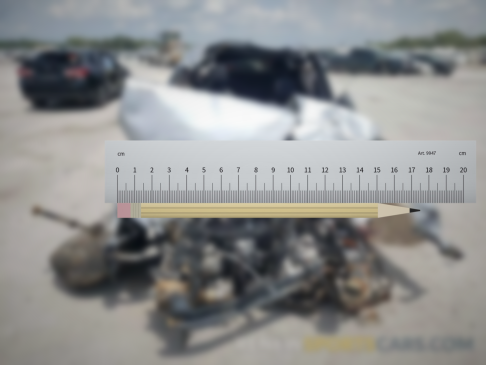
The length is **17.5** cm
